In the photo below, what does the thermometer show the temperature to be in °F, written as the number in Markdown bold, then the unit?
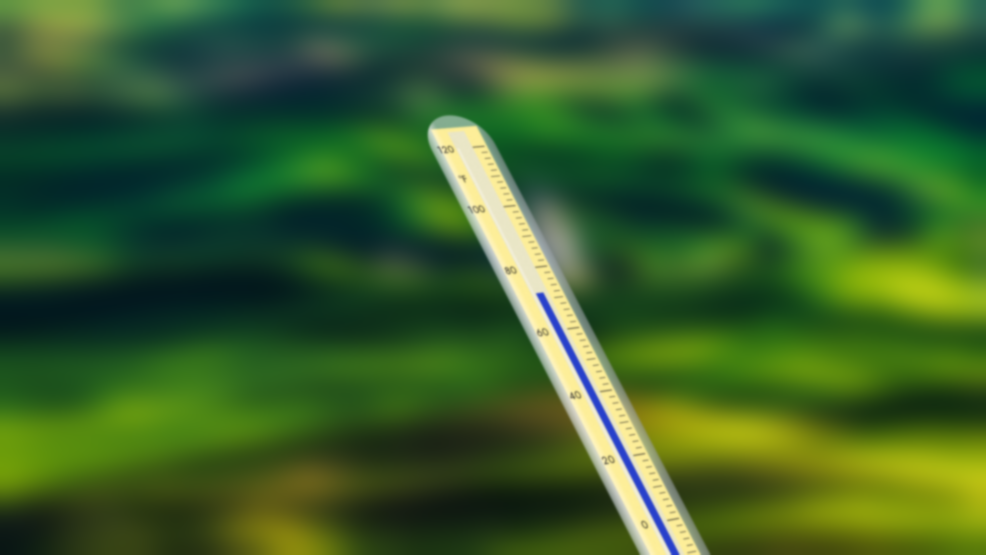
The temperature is **72** °F
